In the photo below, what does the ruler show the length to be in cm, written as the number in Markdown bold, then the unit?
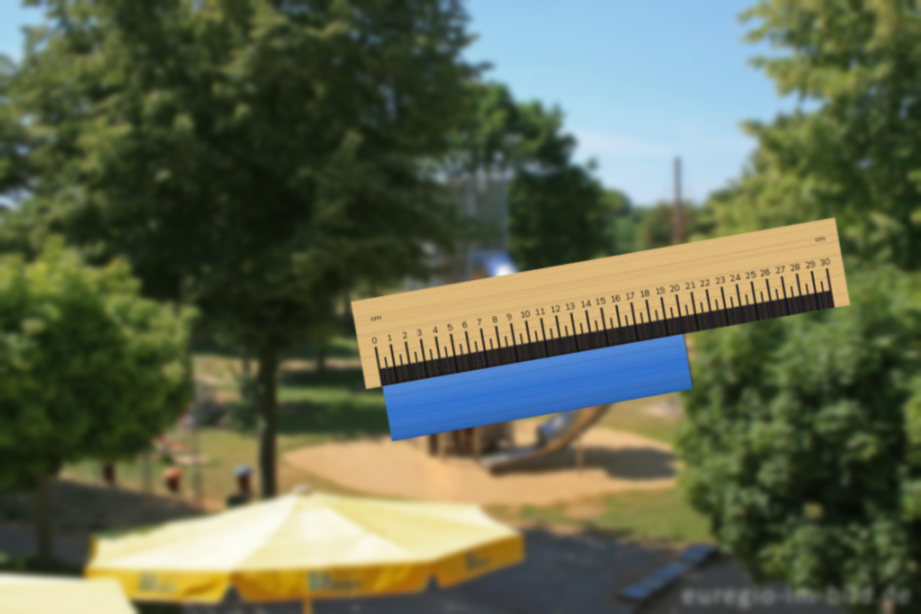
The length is **20** cm
